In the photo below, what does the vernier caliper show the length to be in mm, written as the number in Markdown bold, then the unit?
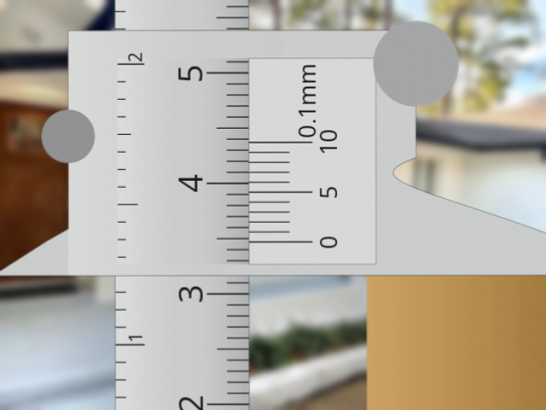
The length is **34.7** mm
